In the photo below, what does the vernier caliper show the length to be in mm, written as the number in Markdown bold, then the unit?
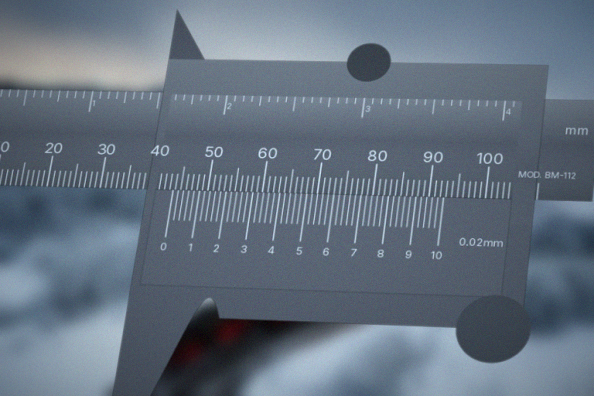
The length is **43.6** mm
